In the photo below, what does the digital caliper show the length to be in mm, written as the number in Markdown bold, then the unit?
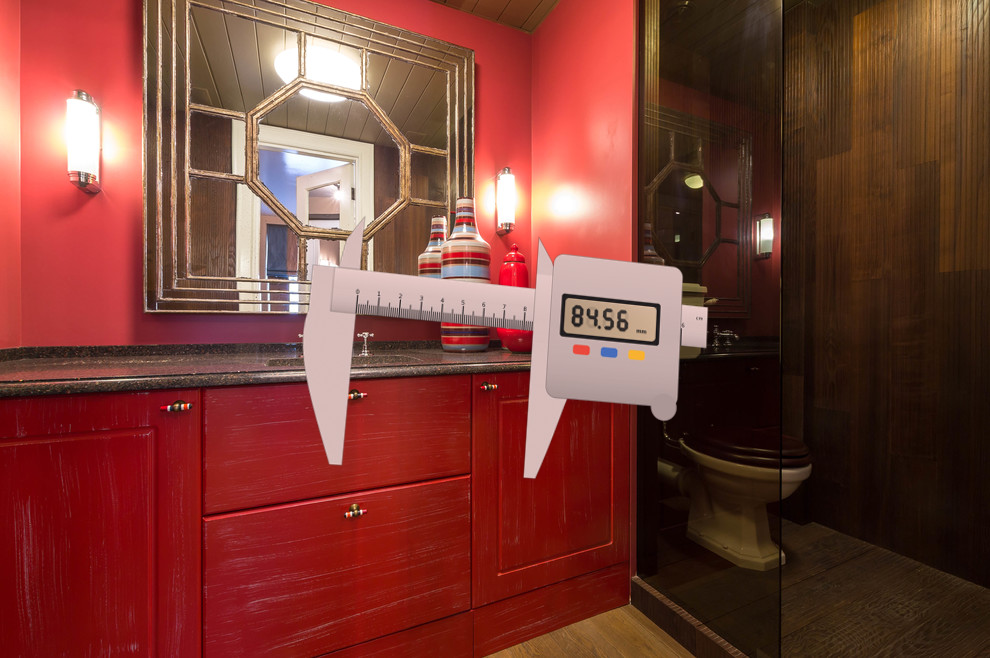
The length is **84.56** mm
